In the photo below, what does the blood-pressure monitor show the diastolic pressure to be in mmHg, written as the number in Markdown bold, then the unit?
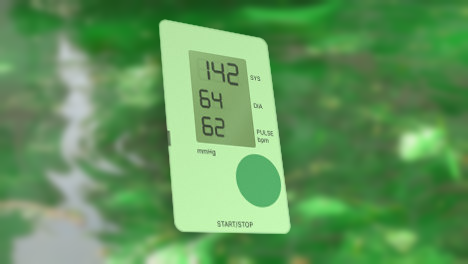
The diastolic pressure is **64** mmHg
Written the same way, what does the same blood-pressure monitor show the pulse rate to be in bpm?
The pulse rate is **62** bpm
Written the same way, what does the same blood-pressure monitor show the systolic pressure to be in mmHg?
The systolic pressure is **142** mmHg
